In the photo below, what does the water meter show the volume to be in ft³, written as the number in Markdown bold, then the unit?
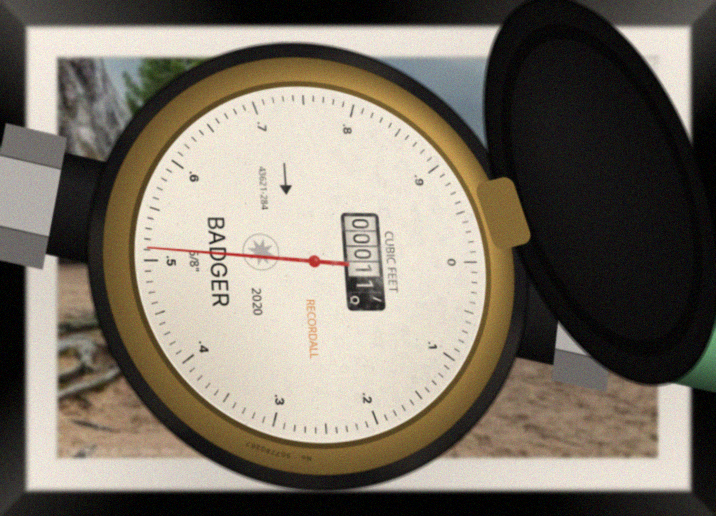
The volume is **117.51** ft³
